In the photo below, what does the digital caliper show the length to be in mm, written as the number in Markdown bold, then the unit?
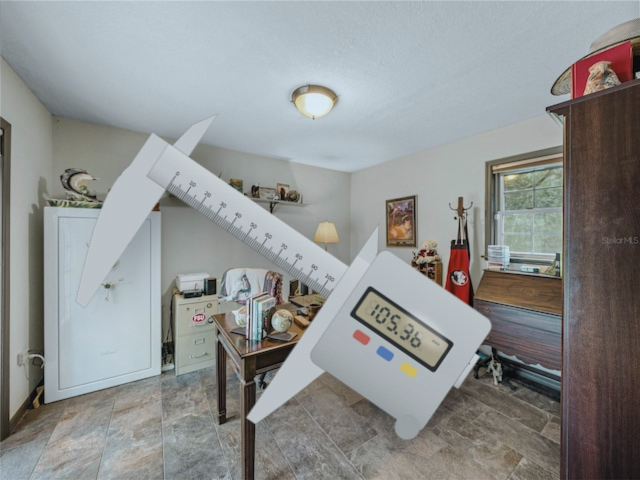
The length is **105.36** mm
